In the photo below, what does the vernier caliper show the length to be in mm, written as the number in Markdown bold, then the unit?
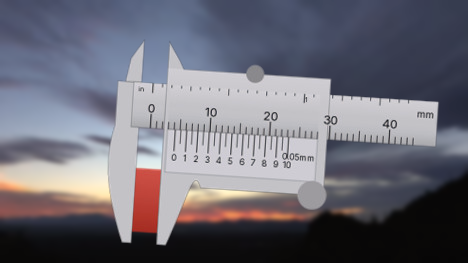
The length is **4.2** mm
